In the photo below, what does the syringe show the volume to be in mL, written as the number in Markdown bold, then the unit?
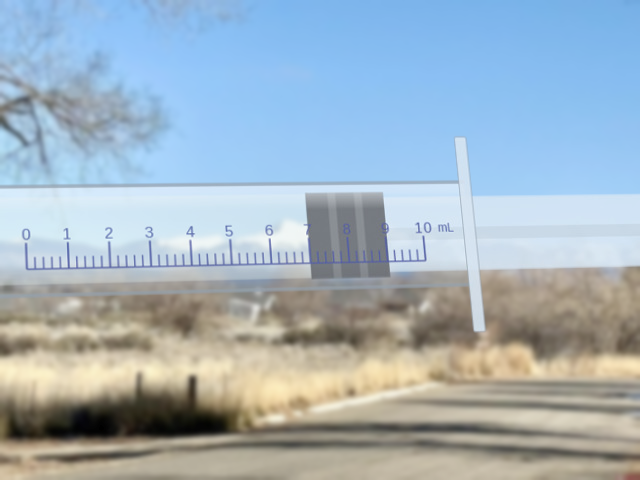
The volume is **7** mL
